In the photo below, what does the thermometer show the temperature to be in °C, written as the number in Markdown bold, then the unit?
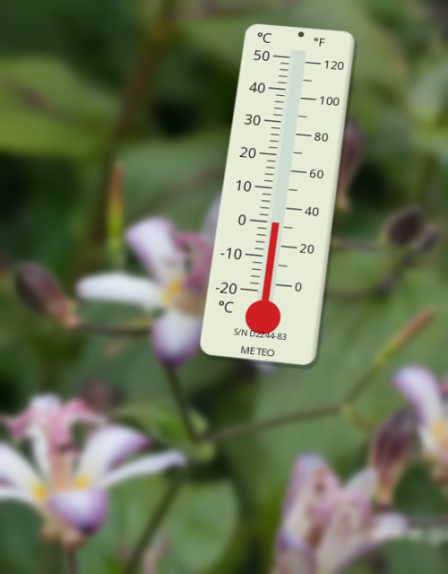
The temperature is **0** °C
